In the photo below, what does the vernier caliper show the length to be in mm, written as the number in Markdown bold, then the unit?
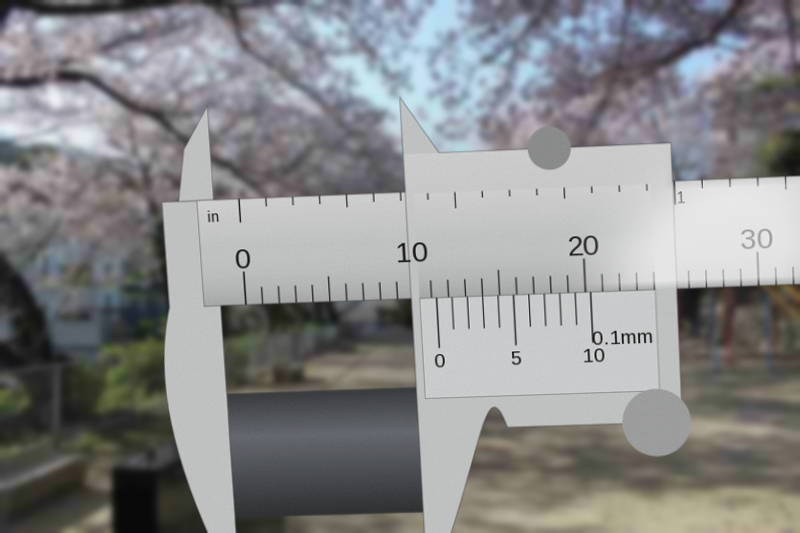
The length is **11.3** mm
